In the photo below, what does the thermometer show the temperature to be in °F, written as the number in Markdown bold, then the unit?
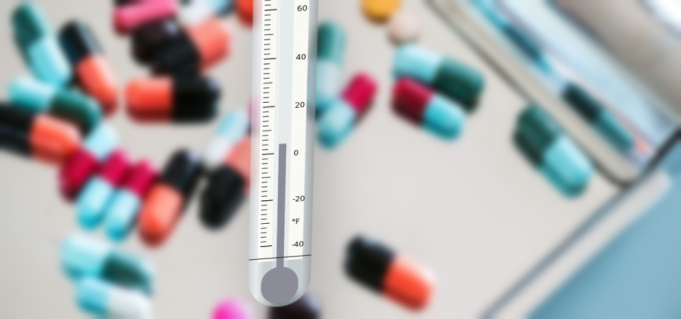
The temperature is **4** °F
